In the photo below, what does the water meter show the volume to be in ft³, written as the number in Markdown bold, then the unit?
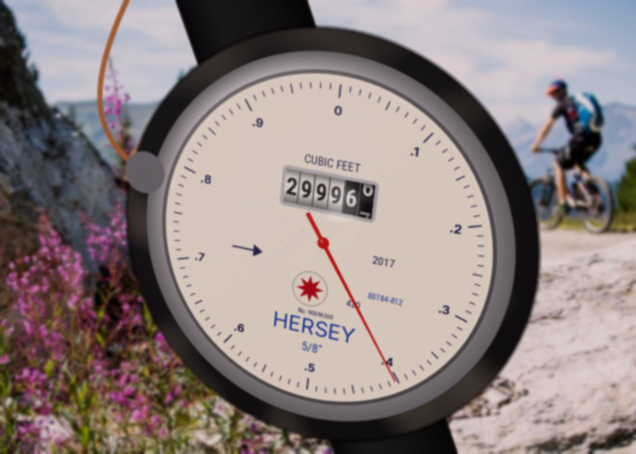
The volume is **299966.40** ft³
